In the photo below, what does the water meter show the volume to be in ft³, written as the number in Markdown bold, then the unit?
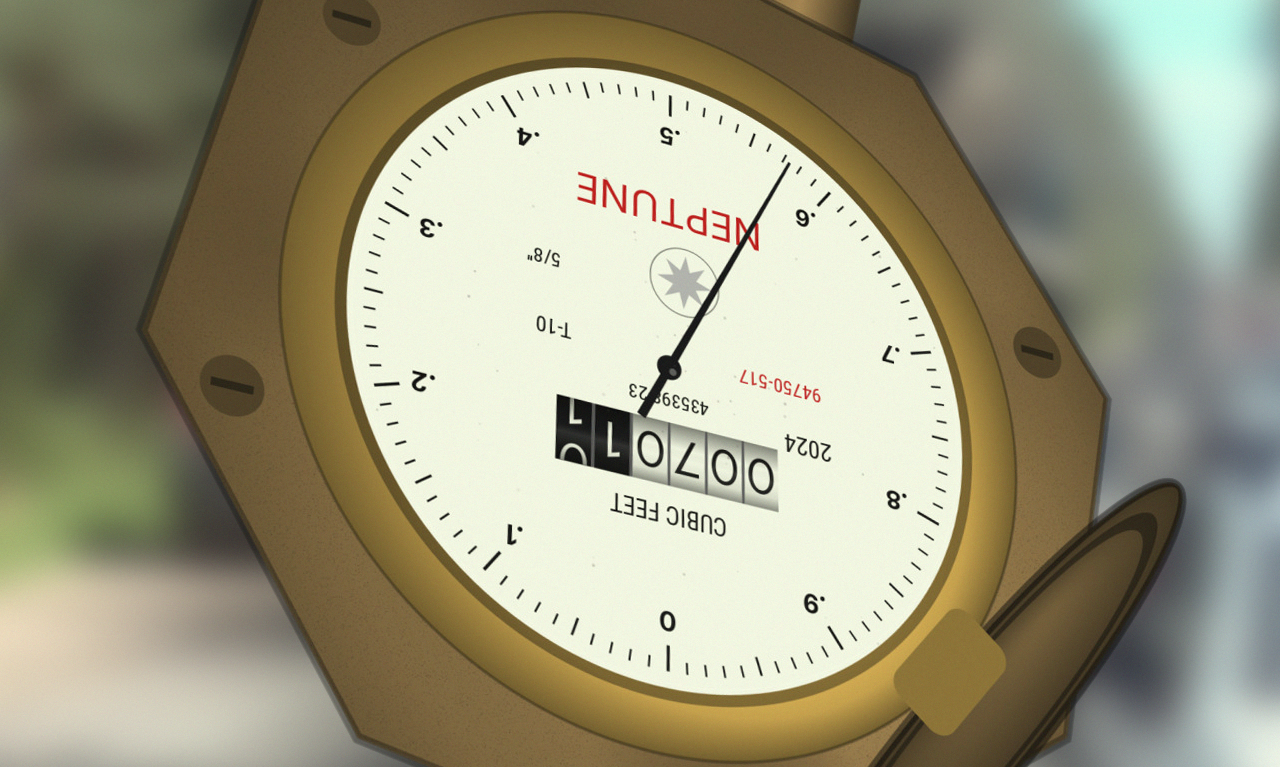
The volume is **7010.57** ft³
